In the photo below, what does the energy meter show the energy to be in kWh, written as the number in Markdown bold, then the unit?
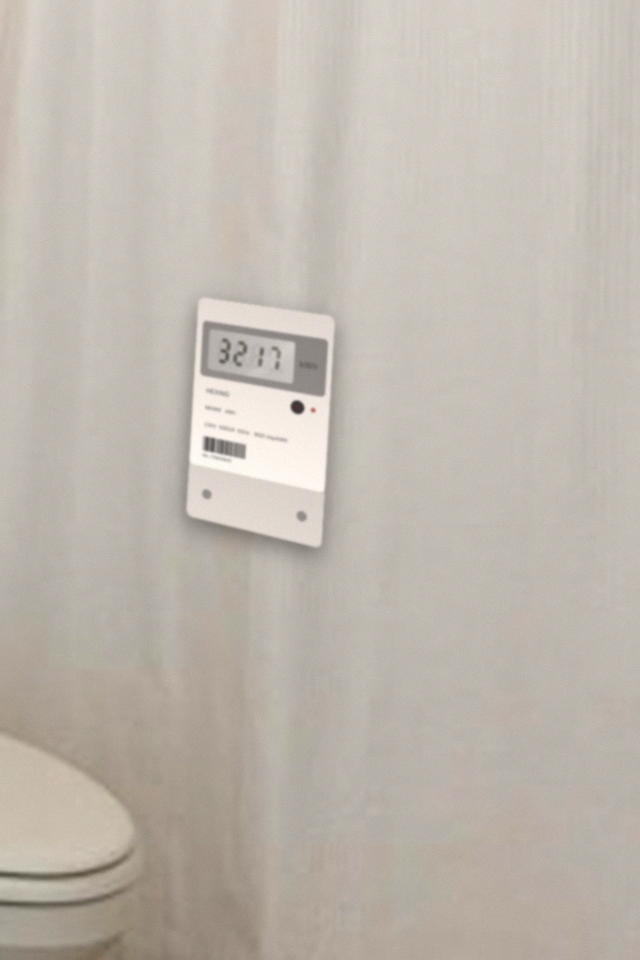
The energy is **3217** kWh
